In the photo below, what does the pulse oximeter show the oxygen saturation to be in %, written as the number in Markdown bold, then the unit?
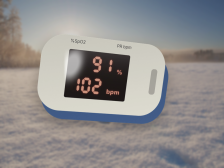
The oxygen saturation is **91** %
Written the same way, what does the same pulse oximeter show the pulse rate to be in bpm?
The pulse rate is **102** bpm
